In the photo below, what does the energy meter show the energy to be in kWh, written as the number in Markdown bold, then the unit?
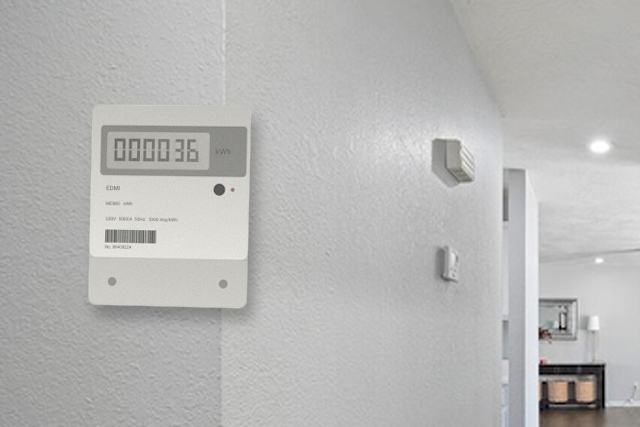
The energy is **36** kWh
